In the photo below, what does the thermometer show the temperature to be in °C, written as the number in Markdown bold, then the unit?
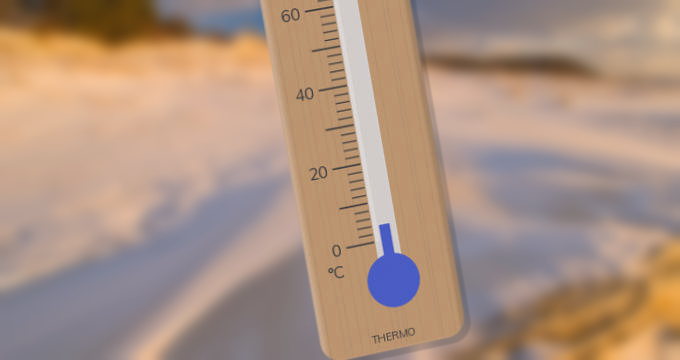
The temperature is **4** °C
